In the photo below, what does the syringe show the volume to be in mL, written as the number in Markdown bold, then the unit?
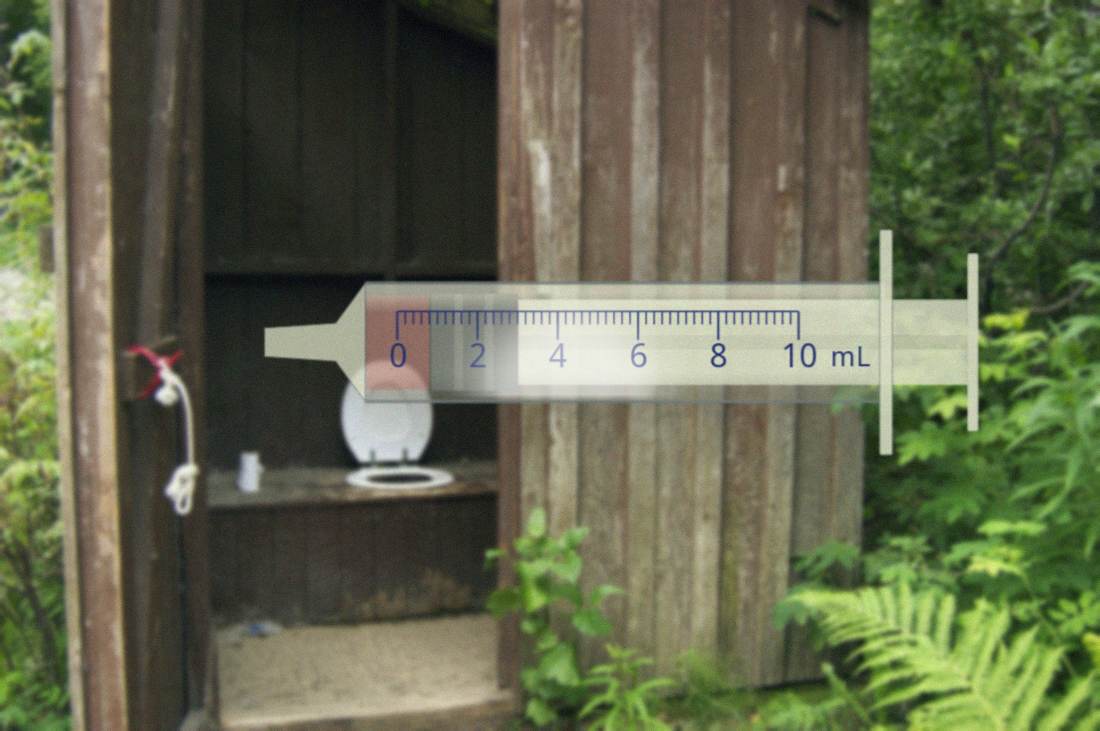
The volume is **0.8** mL
